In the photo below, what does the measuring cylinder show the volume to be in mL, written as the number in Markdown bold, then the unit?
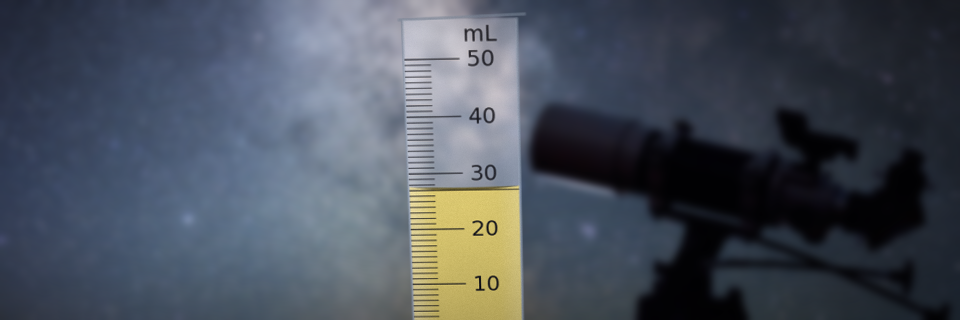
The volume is **27** mL
